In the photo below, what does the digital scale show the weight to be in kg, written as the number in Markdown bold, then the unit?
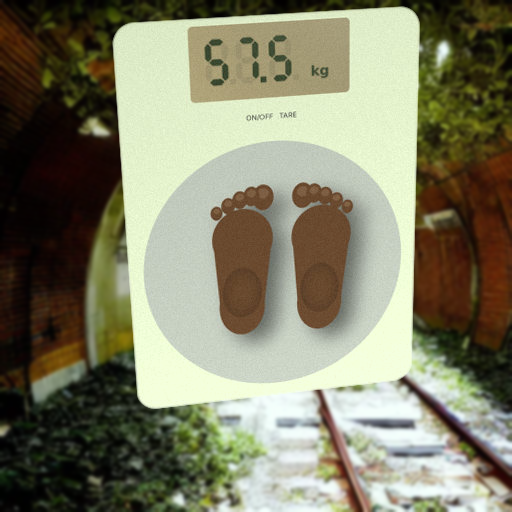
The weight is **57.5** kg
